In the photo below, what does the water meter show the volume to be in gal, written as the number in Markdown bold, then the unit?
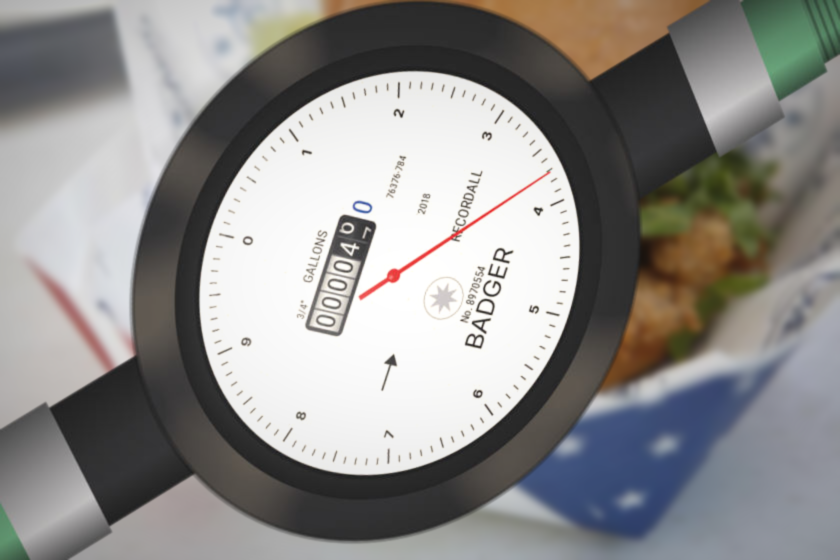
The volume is **463.7** gal
